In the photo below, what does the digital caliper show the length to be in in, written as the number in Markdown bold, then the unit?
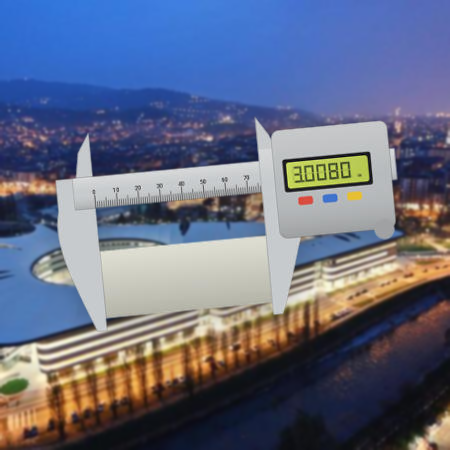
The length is **3.0080** in
